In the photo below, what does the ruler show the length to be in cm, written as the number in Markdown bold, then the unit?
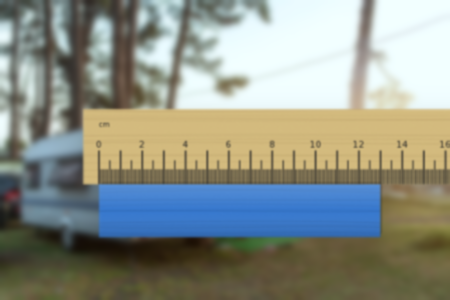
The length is **13** cm
